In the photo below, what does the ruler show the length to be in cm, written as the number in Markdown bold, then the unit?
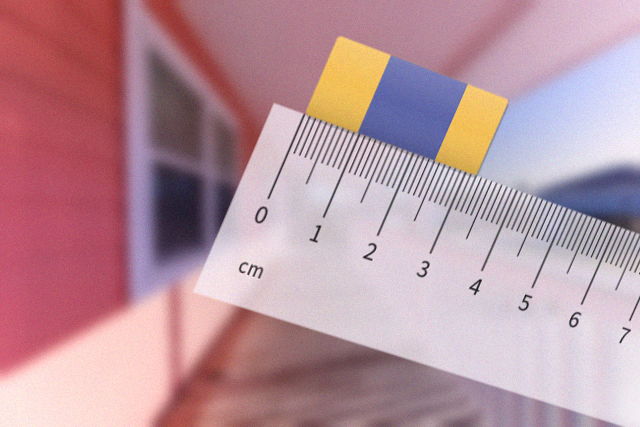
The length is **3.2** cm
